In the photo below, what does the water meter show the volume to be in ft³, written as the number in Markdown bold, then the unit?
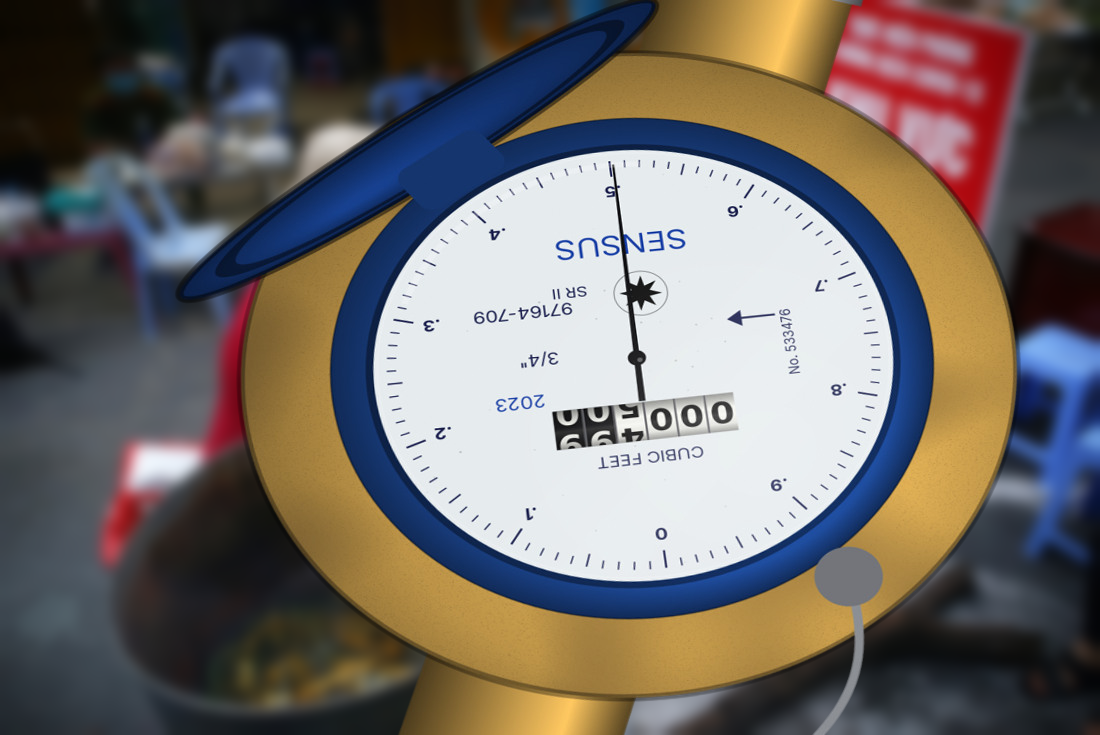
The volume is **499.50** ft³
